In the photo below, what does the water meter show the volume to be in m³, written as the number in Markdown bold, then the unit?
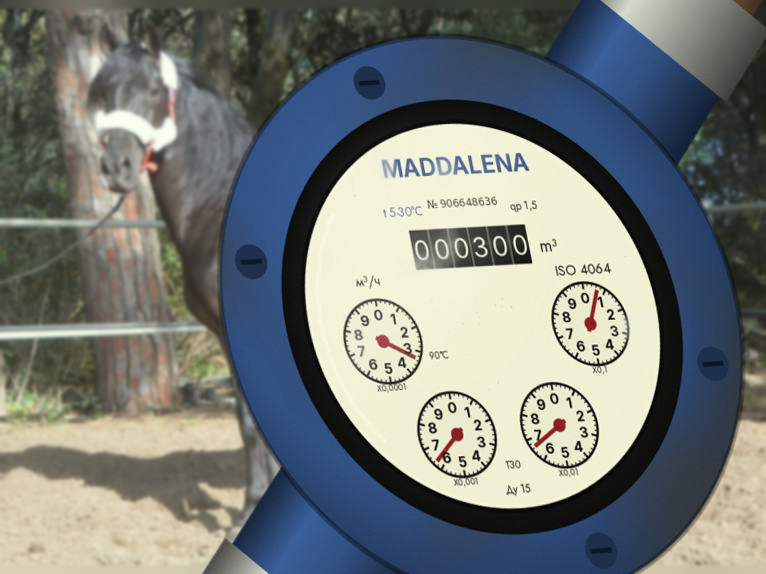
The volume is **300.0663** m³
